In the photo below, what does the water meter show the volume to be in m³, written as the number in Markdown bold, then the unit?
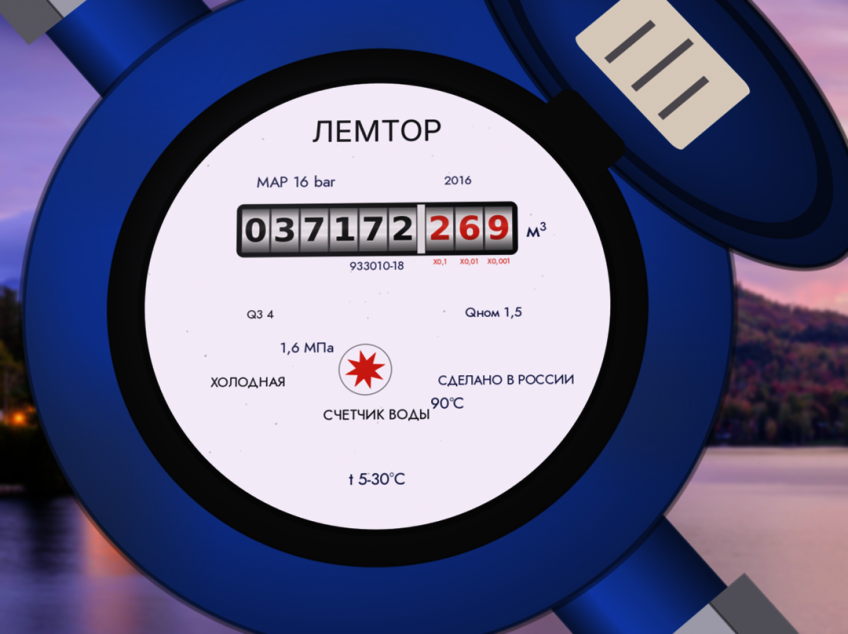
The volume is **37172.269** m³
